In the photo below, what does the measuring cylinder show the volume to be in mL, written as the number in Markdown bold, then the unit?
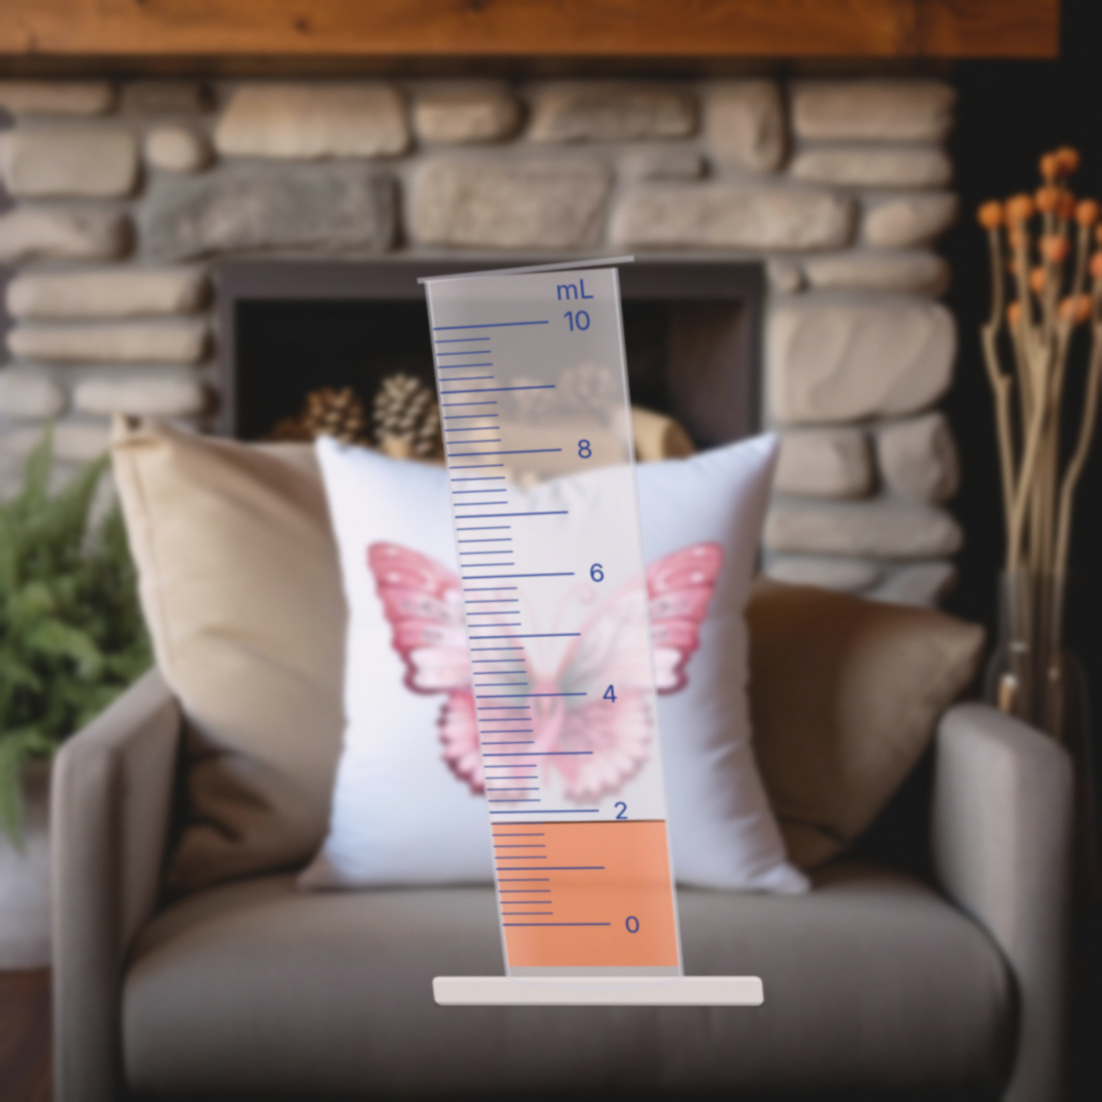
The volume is **1.8** mL
